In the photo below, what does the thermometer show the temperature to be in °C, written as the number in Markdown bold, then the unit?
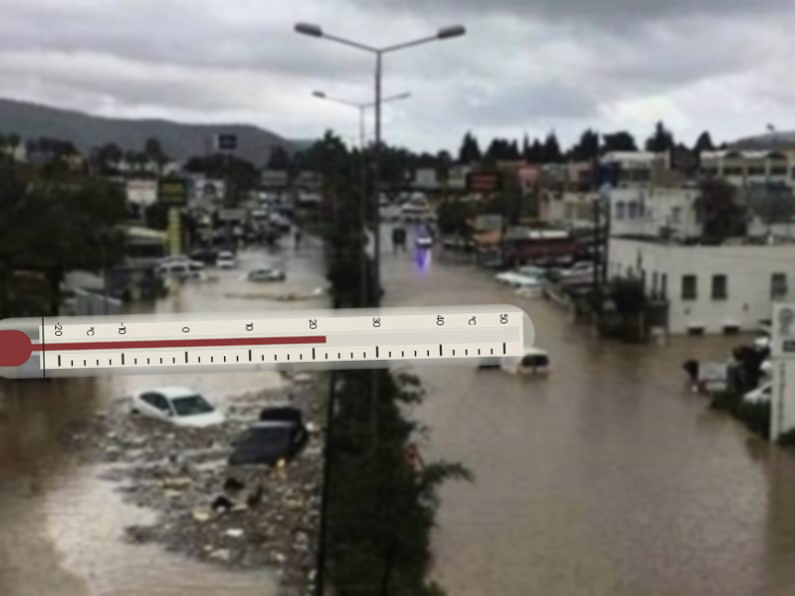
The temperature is **22** °C
